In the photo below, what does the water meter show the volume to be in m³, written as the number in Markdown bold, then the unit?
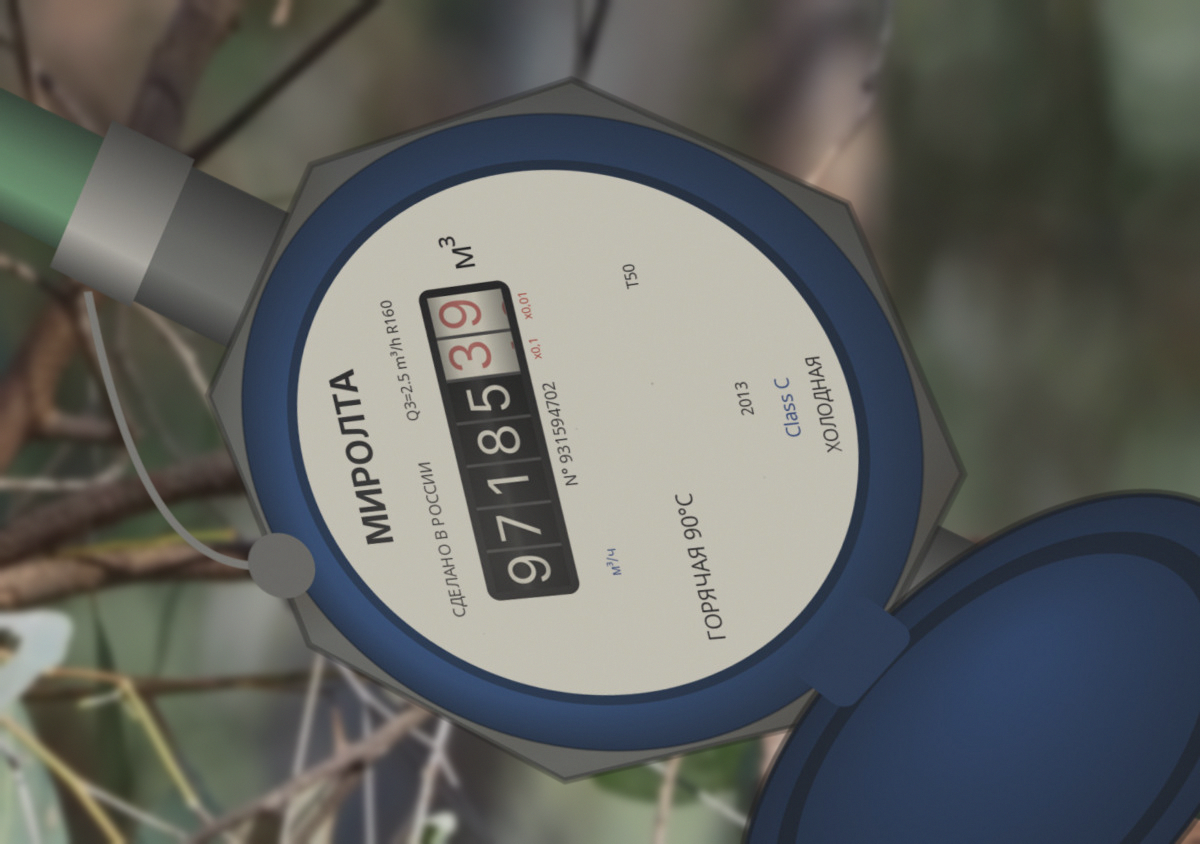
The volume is **97185.39** m³
